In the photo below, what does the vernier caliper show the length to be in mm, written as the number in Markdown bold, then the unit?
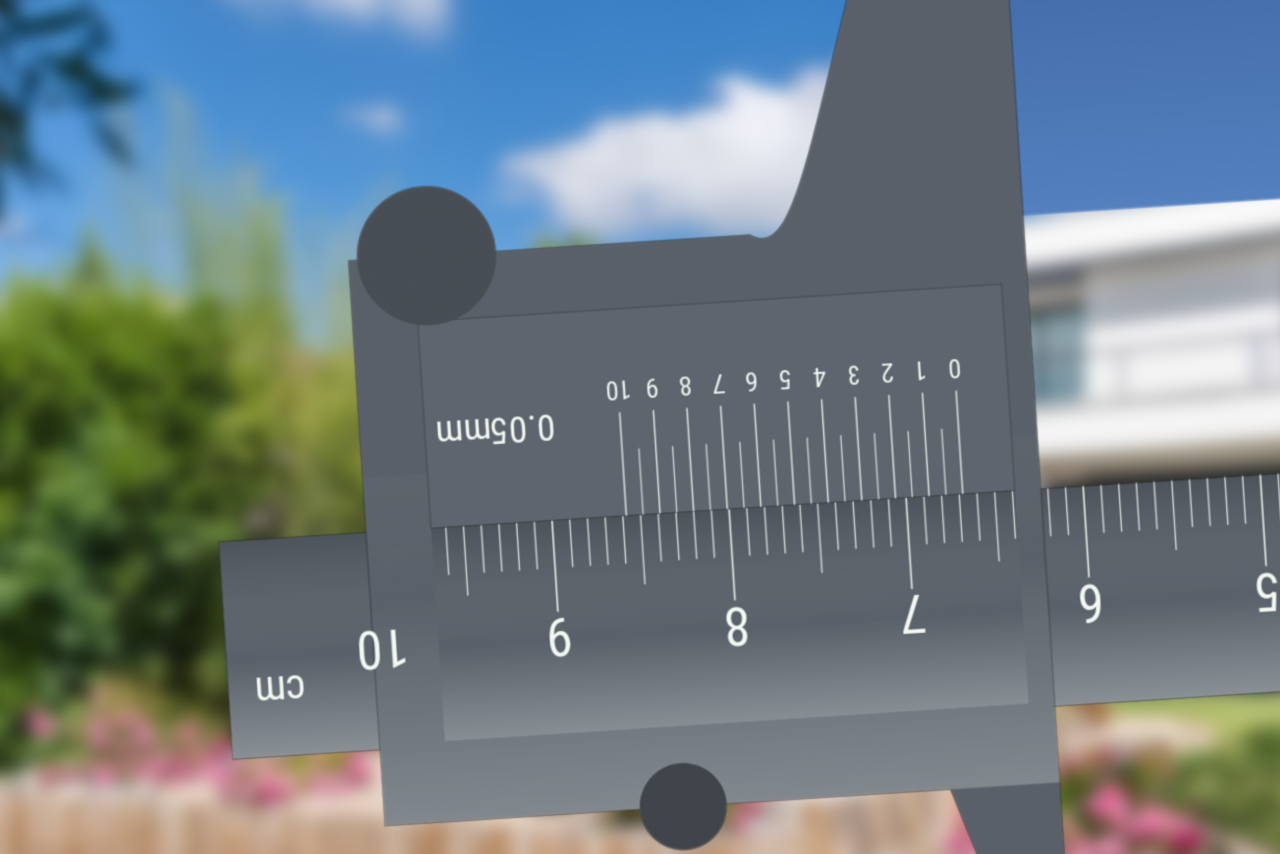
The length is **66.8** mm
